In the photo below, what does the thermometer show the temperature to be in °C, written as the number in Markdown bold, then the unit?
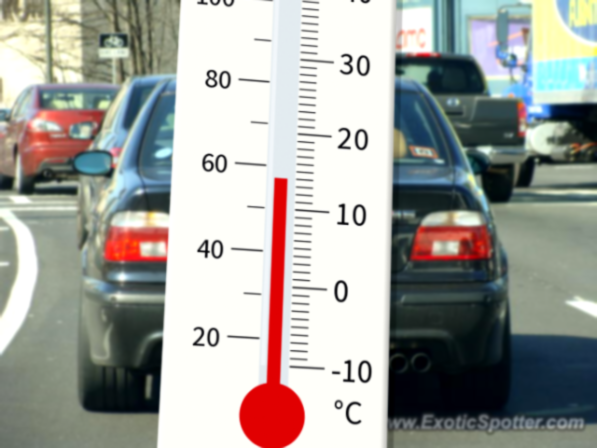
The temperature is **14** °C
